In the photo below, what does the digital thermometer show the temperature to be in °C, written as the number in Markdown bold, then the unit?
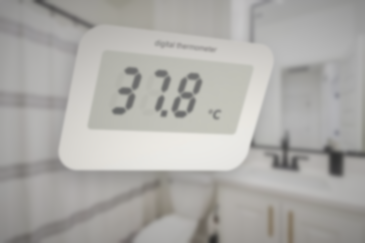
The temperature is **37.8** °C
